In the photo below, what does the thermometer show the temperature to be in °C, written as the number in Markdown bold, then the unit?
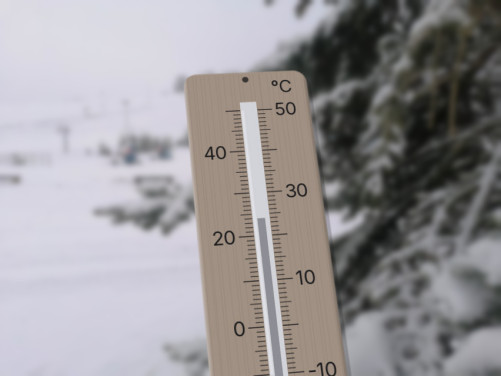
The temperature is **24** °C
